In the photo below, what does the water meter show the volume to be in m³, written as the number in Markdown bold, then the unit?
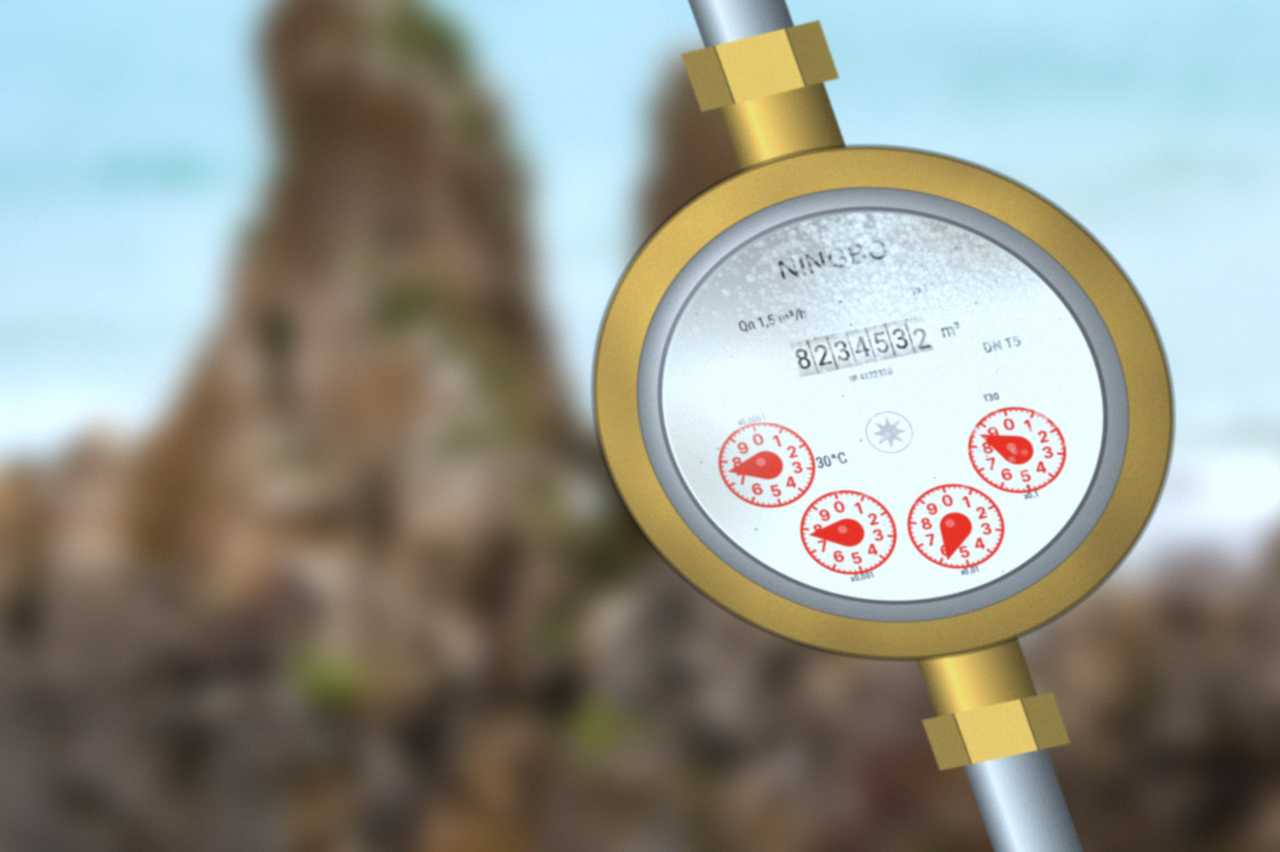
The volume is **8234531.8577** m³
